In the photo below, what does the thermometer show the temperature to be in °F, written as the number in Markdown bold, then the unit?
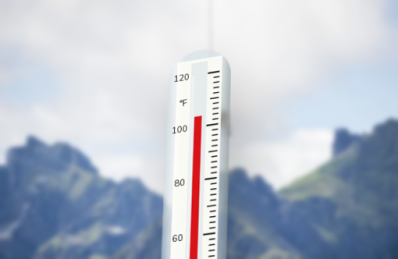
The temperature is **104** °F
